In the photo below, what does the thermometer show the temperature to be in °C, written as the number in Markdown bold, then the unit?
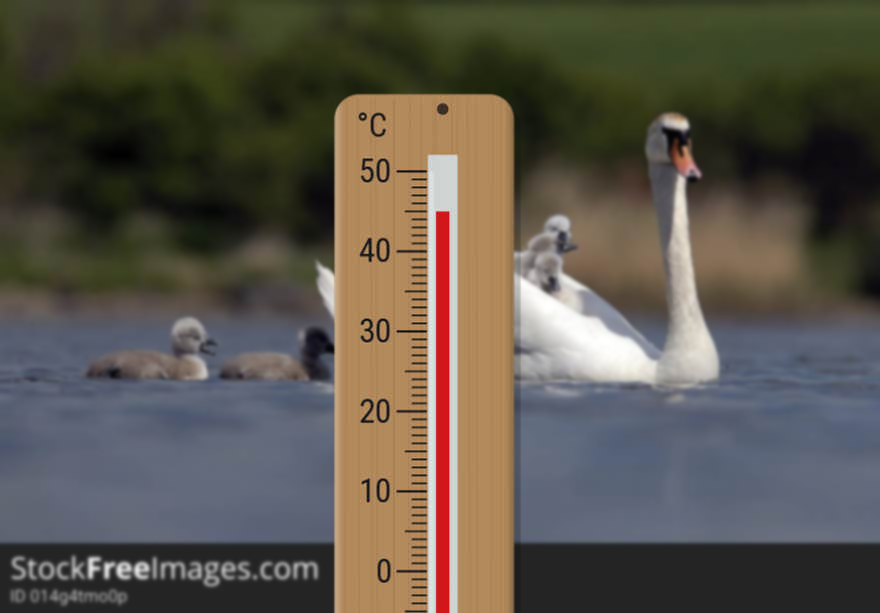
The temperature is **45** °C
